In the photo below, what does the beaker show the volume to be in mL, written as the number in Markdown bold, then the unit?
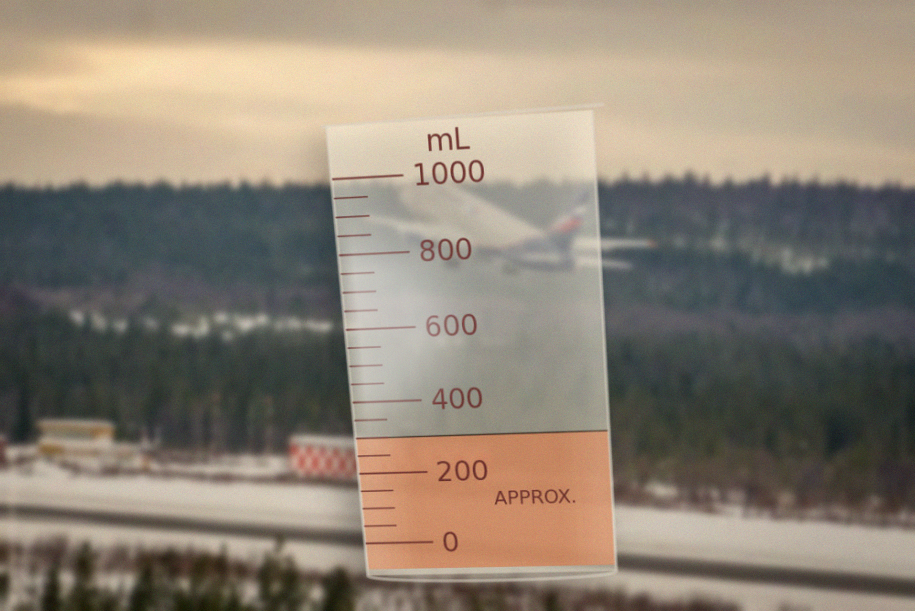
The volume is **300** mL
